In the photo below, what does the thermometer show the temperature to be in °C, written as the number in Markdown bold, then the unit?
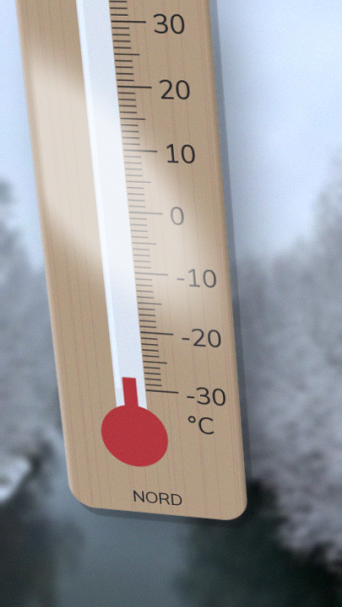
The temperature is **-28** °C
